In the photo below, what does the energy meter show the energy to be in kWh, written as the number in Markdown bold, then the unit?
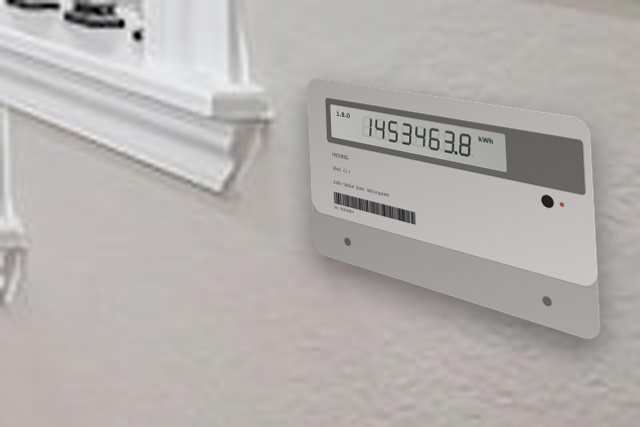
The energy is **1453463.8** kWh
